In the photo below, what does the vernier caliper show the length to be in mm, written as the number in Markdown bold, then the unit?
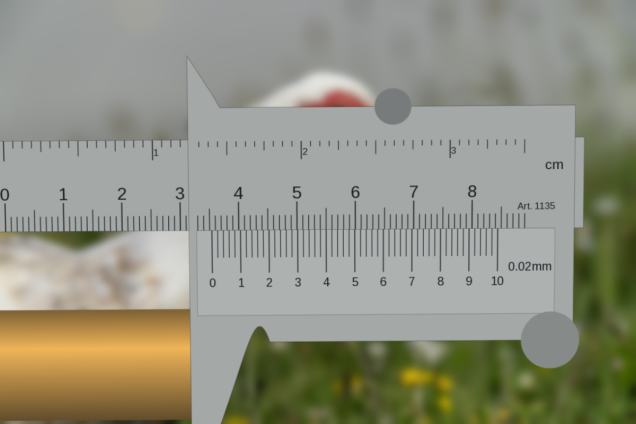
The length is **35.4** mm
